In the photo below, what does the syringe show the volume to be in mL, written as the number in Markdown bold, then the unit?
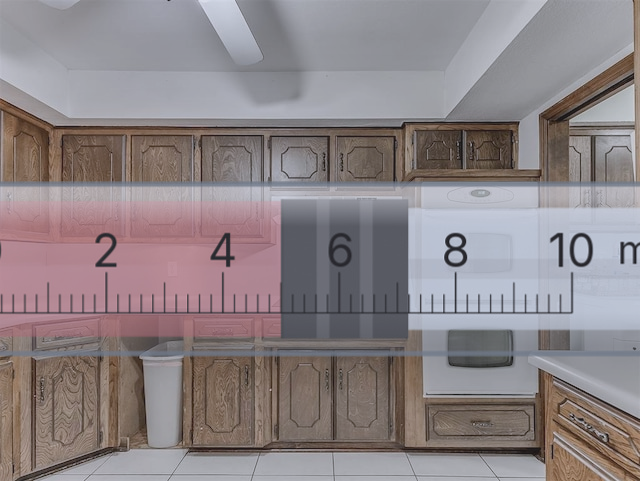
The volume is **5** mL
